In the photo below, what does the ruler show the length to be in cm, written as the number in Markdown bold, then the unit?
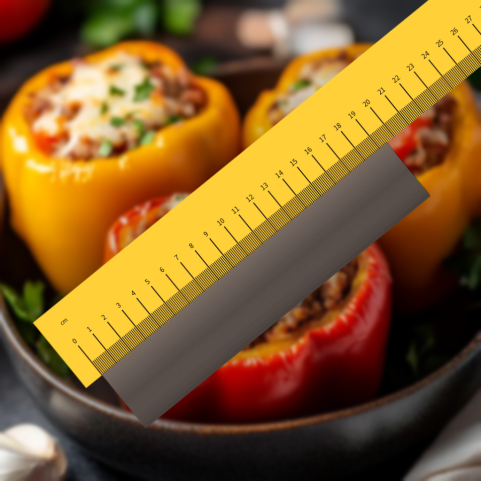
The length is **19.5** cm
